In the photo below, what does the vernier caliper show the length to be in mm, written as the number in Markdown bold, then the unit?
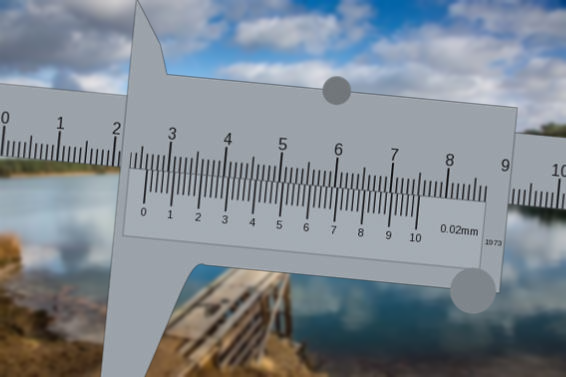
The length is **26.2** mm
